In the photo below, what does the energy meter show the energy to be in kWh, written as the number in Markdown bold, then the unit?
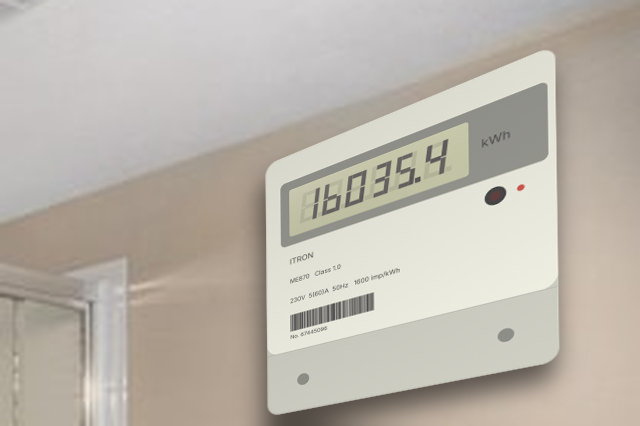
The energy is **16035.4** kWh
